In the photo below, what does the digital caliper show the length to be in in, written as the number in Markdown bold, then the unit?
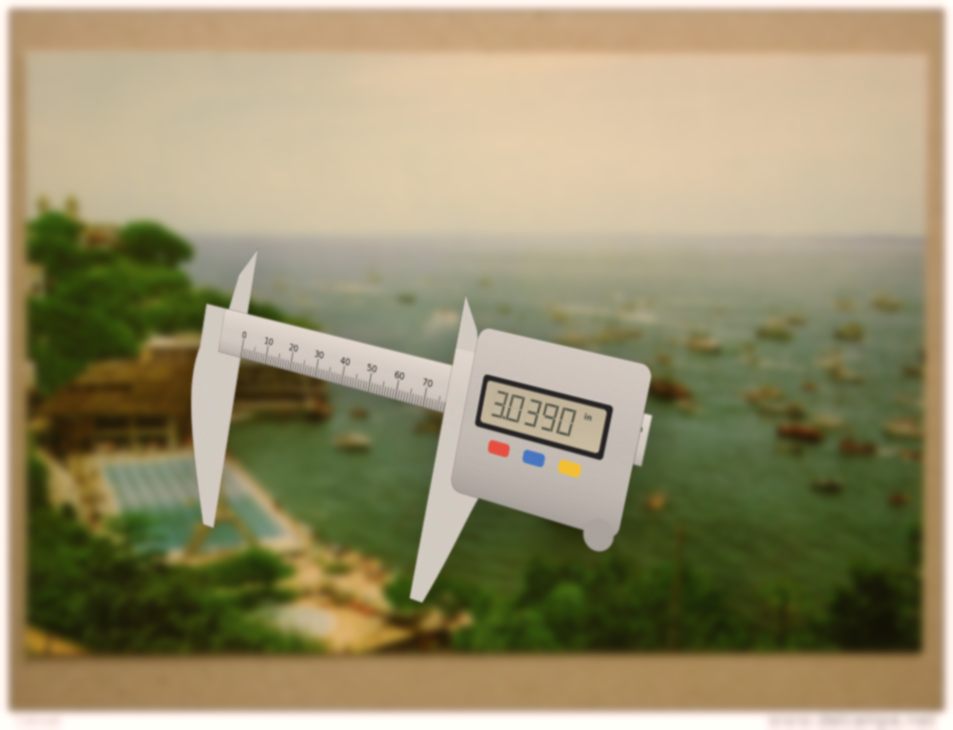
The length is **3.0390** in
